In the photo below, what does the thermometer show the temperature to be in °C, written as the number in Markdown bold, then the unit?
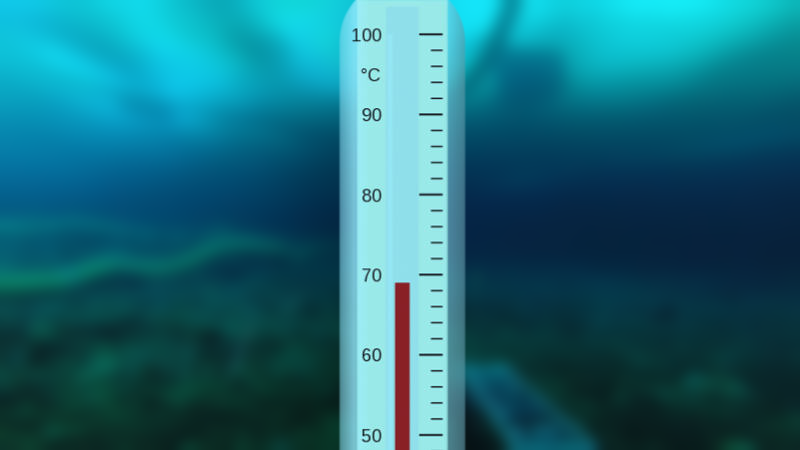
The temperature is **69** °C
